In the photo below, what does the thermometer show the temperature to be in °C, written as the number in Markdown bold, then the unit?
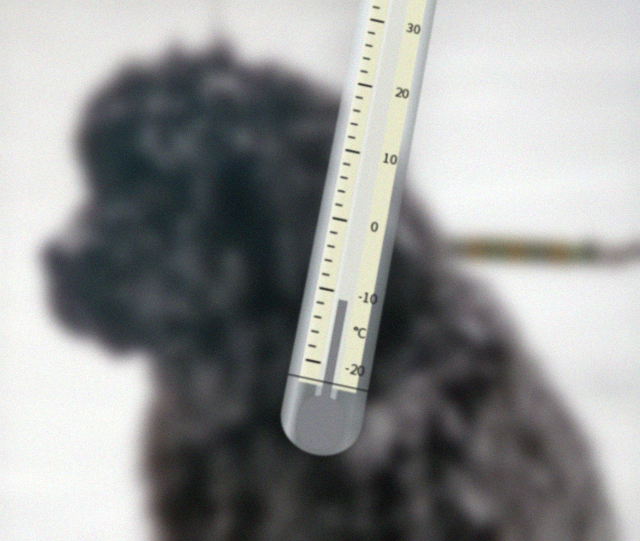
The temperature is **-11** °C
